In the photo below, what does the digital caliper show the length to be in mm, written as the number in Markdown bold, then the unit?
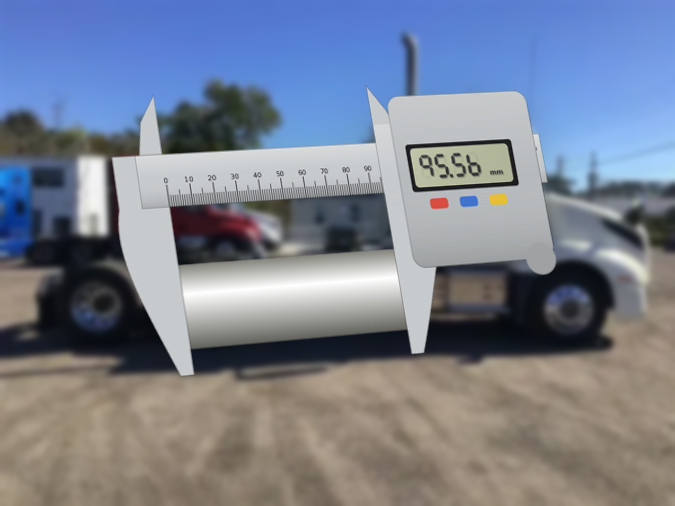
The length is **95.56** mm
